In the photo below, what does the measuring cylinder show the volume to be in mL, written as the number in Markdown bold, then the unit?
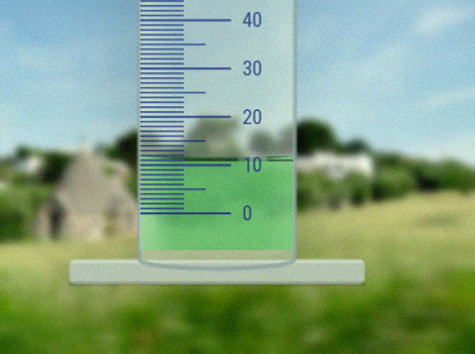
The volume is **11** mL
